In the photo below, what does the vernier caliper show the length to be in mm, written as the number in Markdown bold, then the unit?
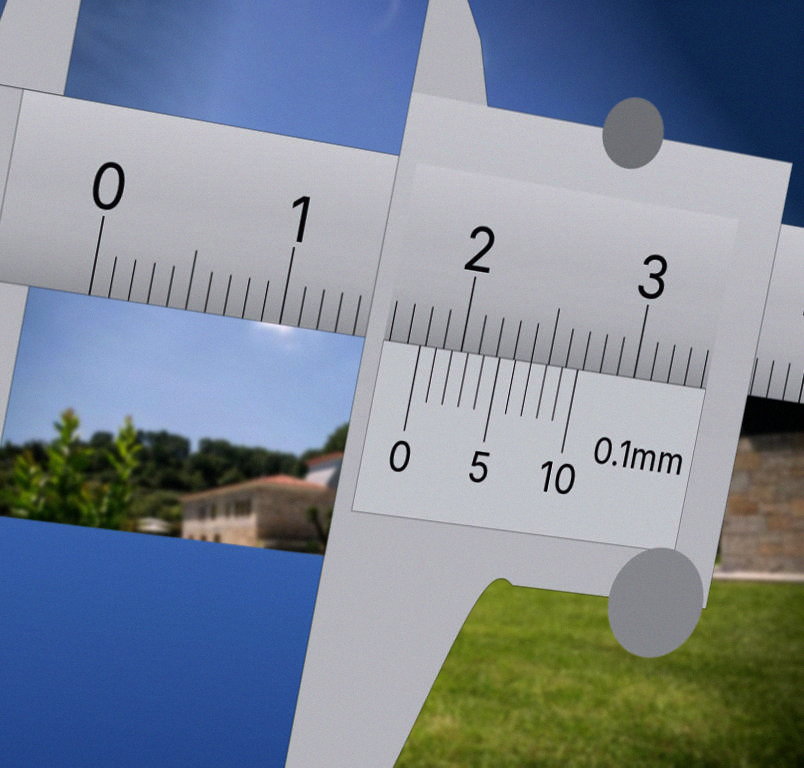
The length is **17.7** mm
